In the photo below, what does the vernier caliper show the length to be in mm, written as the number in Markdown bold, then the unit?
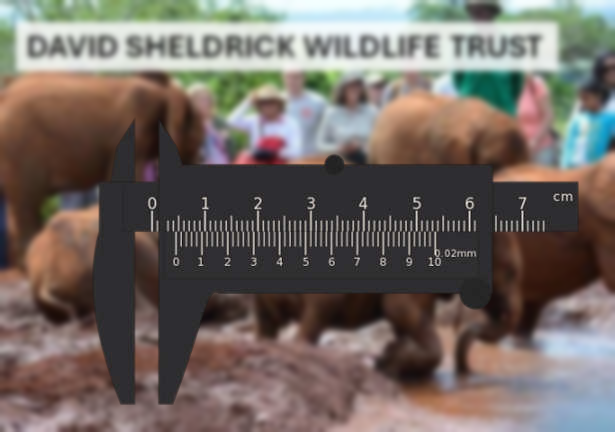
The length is **4.5** mm
